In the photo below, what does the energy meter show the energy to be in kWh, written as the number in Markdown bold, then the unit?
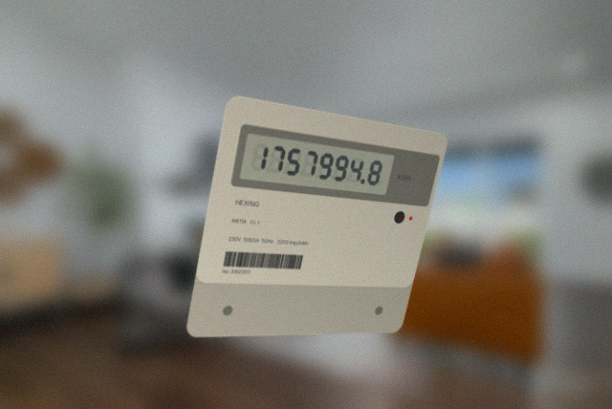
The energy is **1757994.8** kWh
